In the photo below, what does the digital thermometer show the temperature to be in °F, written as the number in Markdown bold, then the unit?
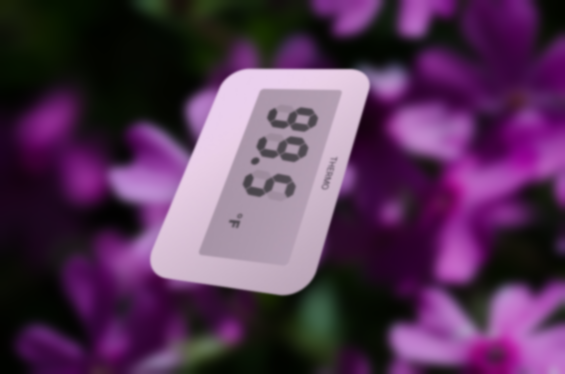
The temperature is **99.5** °F
